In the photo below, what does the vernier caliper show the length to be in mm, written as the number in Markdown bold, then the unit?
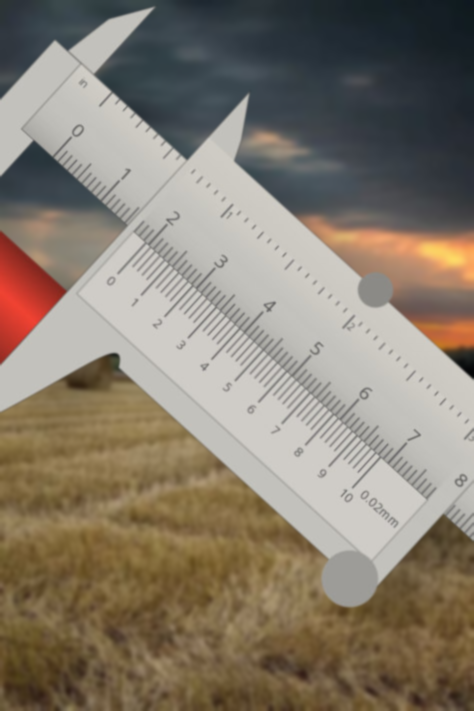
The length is **19.5** mm
